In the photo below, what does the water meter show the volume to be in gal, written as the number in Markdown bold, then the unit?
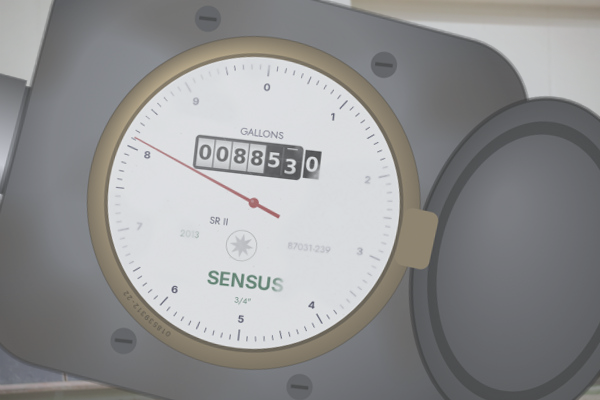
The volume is **88528.1** gal
